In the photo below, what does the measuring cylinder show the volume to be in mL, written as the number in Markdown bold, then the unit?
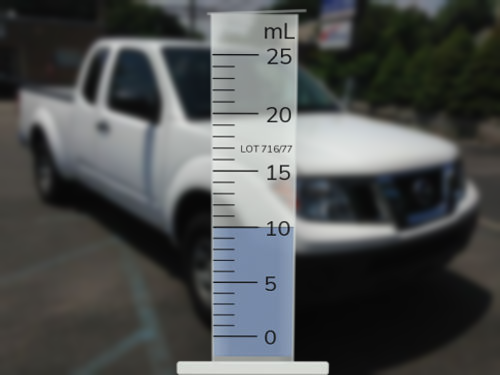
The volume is **10** mL
